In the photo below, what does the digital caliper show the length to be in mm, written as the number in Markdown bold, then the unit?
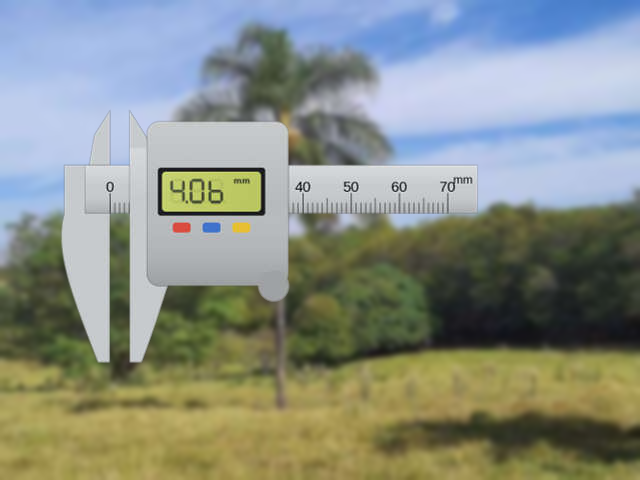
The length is **4.06** mm
